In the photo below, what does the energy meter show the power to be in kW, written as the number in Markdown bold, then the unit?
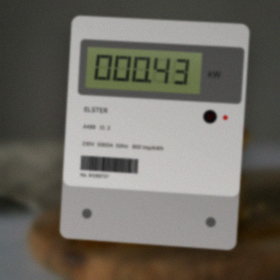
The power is **0.43** kW
